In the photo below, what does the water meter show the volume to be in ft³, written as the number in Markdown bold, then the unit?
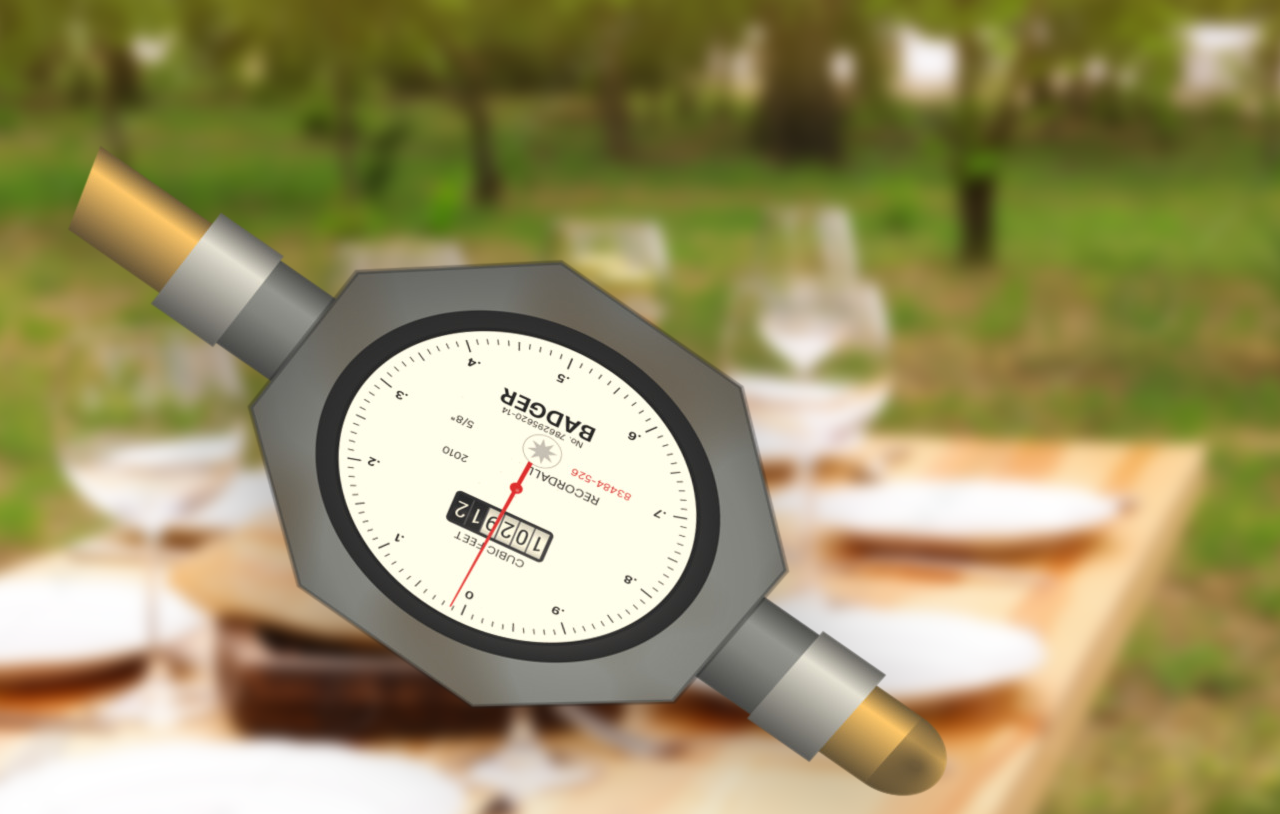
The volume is **102912.01** ft³
